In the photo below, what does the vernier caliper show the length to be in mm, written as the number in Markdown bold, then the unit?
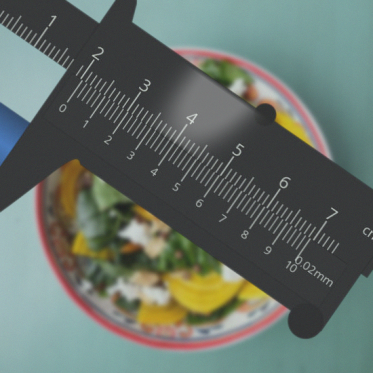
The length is **20.4** mm
